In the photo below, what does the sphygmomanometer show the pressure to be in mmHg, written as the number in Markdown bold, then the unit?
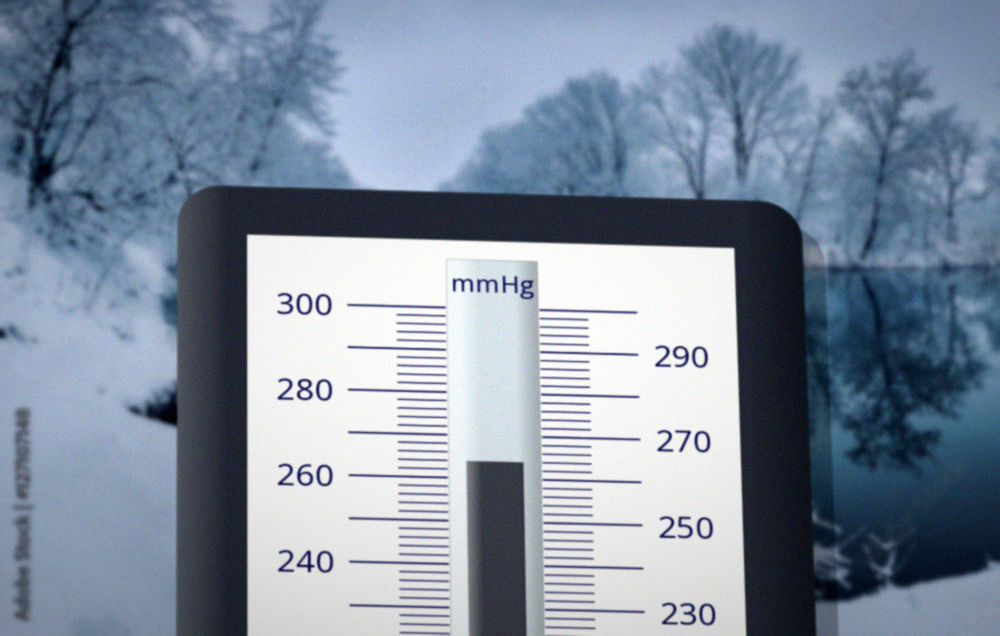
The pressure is **264** mmHg
